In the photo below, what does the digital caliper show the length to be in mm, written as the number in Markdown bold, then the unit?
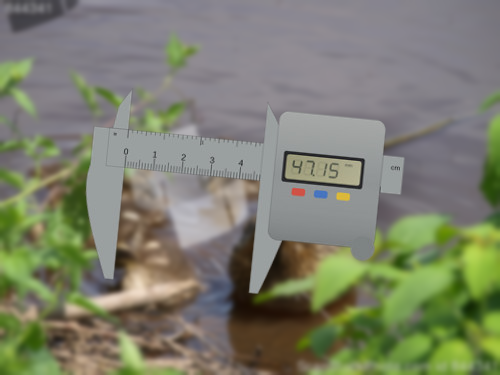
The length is **47.15** mm
